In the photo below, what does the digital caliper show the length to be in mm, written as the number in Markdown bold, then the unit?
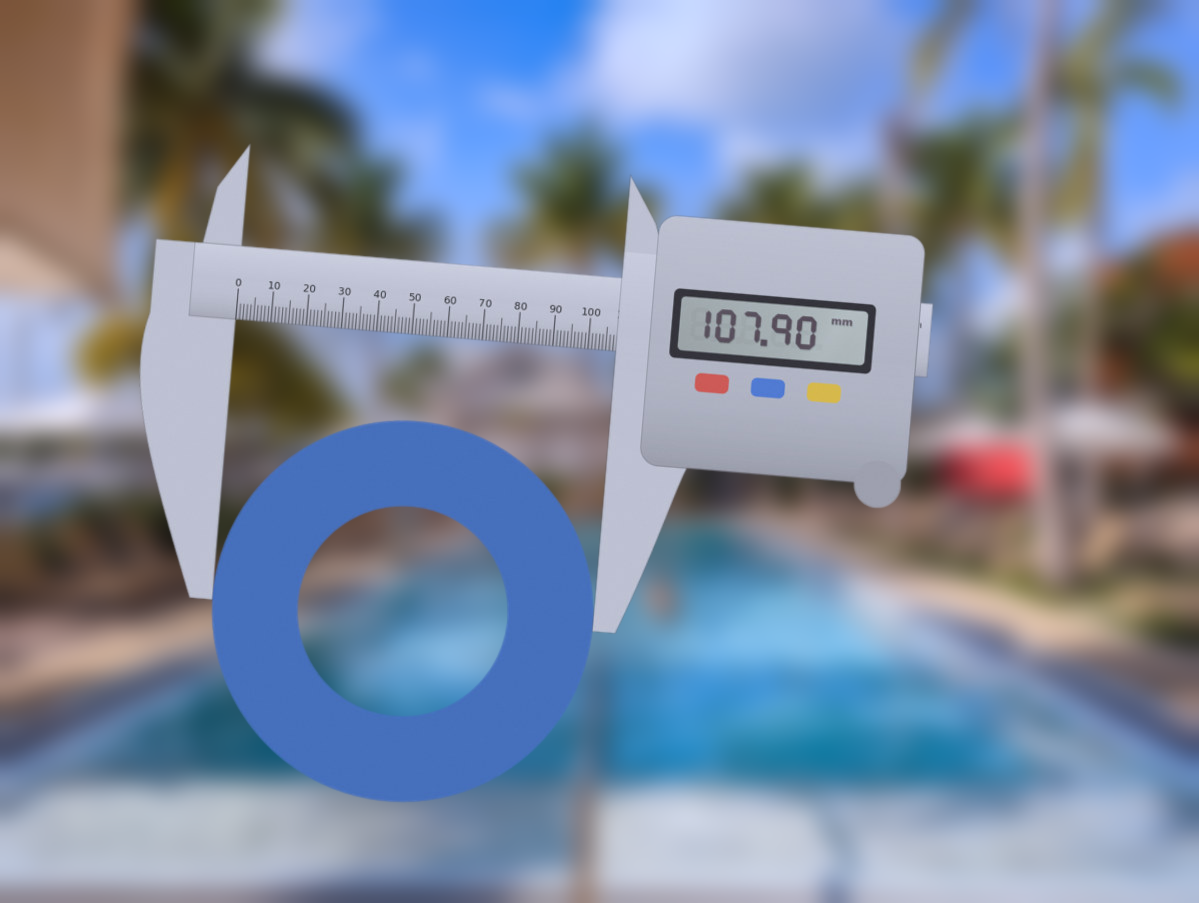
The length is **107.90** mm
